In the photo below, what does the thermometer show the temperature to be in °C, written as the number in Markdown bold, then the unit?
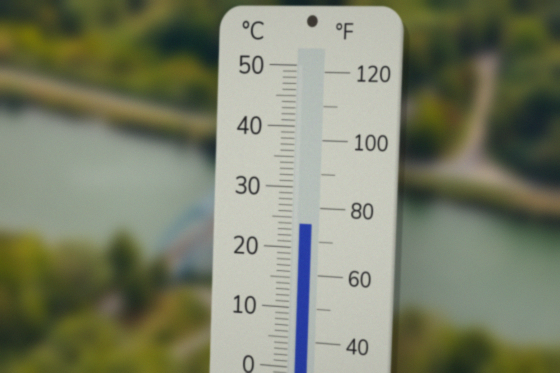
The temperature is **24** °C
